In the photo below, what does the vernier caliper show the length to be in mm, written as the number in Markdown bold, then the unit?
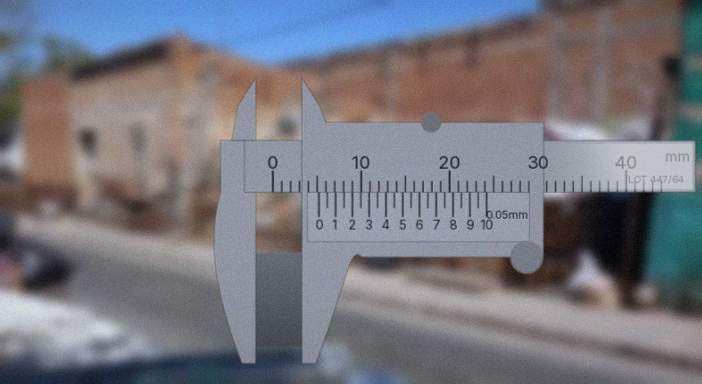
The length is **5.2** mm
